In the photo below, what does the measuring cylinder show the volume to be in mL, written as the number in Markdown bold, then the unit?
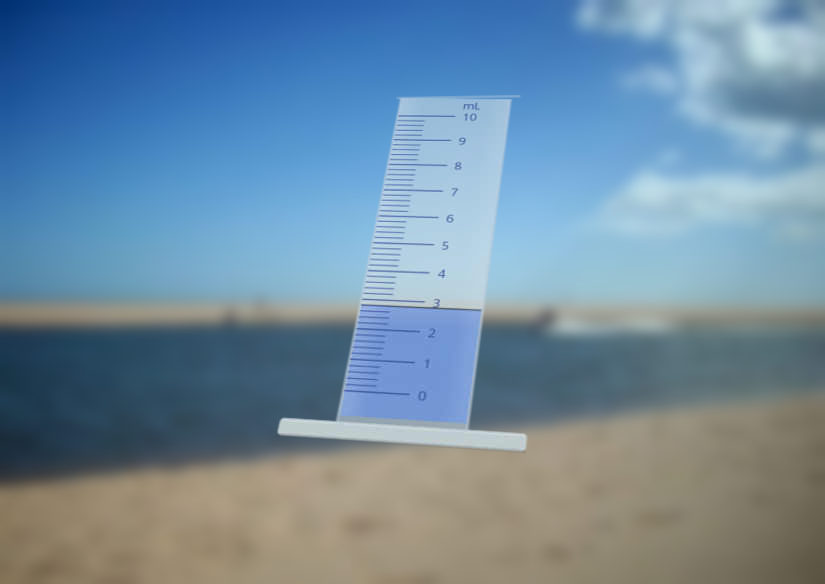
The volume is **2.8** mL
